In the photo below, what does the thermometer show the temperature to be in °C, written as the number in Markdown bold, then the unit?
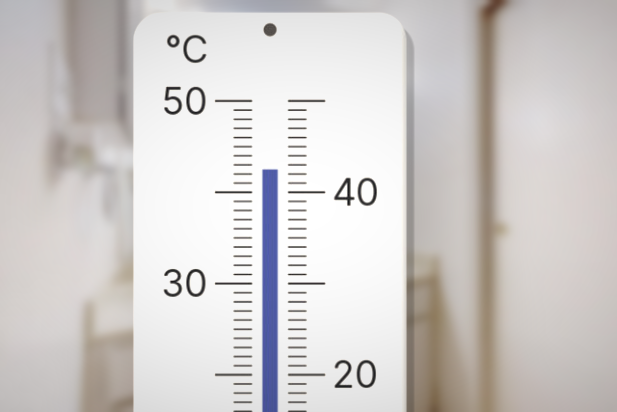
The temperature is **42.5** °C
